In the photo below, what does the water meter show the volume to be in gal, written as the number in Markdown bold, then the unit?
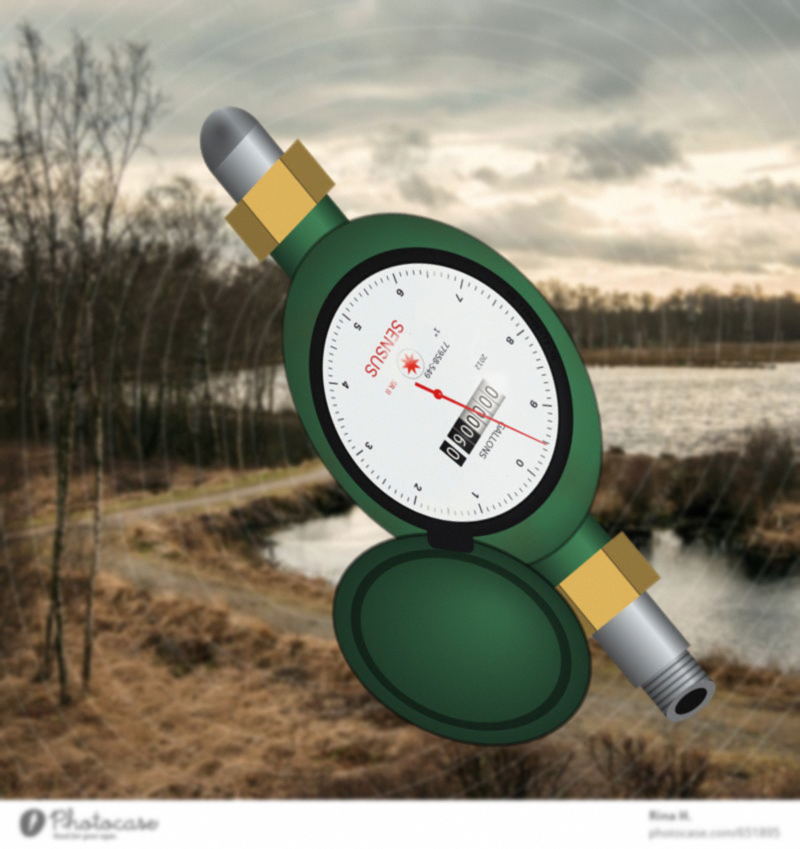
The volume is **59.5** gal
